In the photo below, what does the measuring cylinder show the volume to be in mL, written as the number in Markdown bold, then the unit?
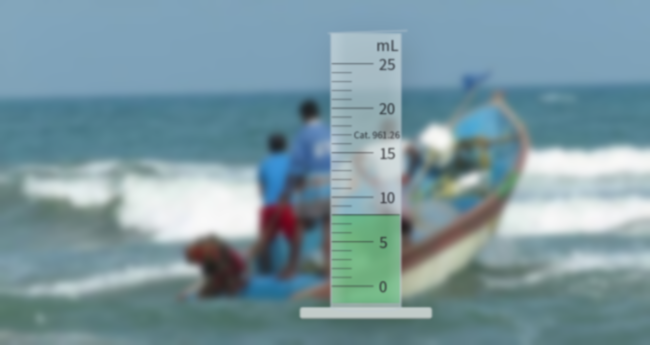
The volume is **8** mL
